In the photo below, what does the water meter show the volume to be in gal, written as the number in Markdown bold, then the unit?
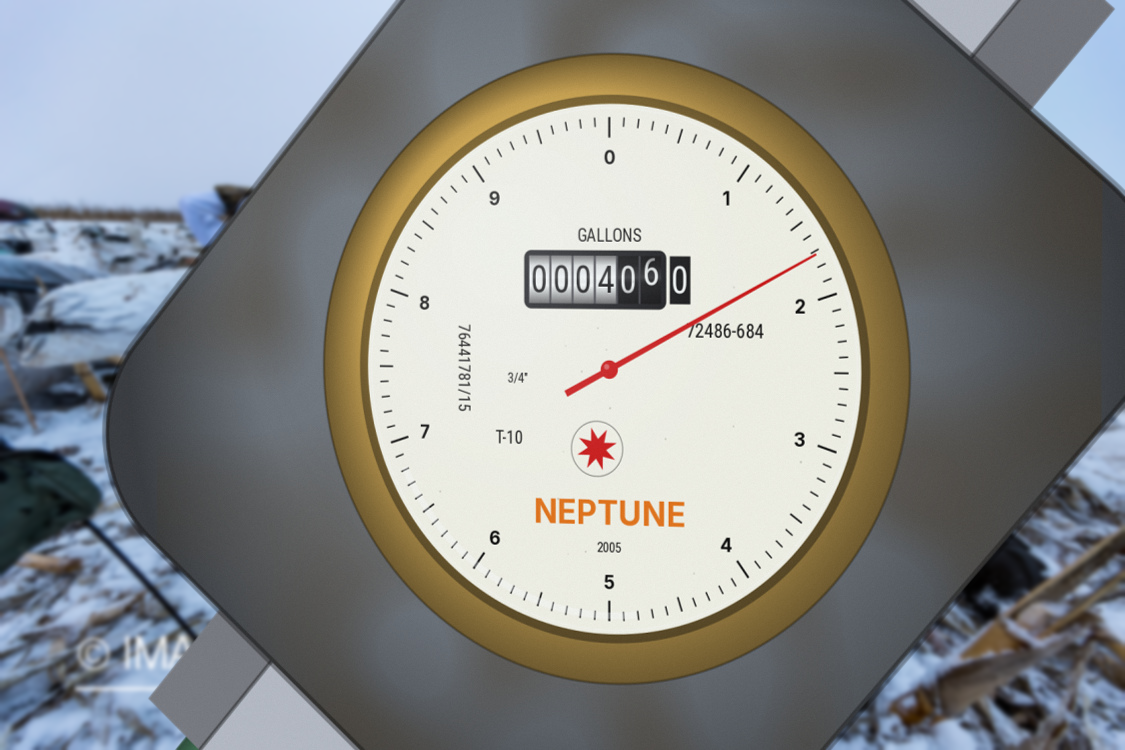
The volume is **4061.7** gal
